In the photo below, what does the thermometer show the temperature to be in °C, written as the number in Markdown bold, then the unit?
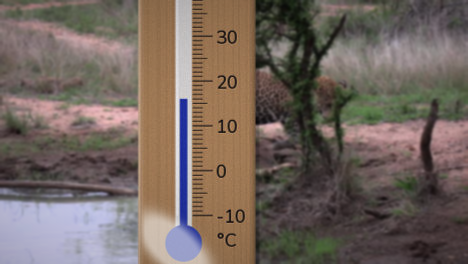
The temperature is **16** °C
